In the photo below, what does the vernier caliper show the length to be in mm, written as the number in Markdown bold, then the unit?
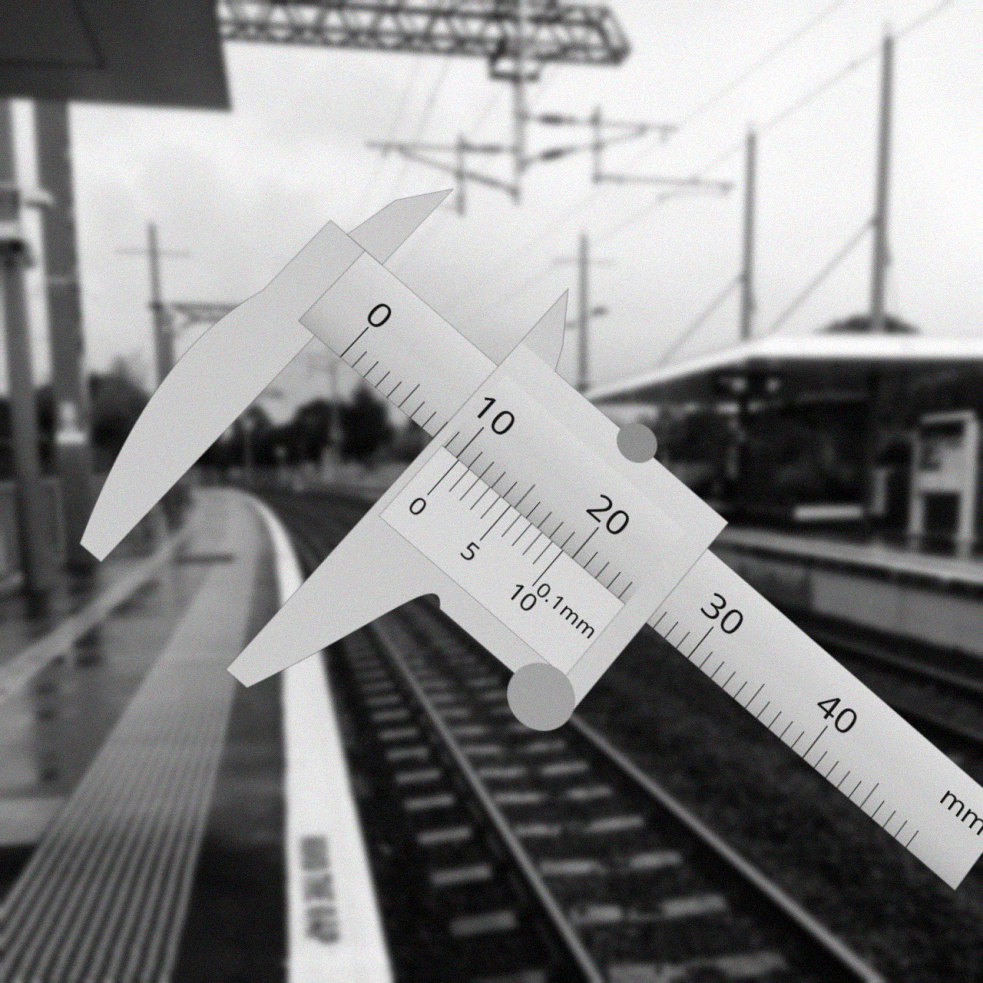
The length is **10.2** mm
